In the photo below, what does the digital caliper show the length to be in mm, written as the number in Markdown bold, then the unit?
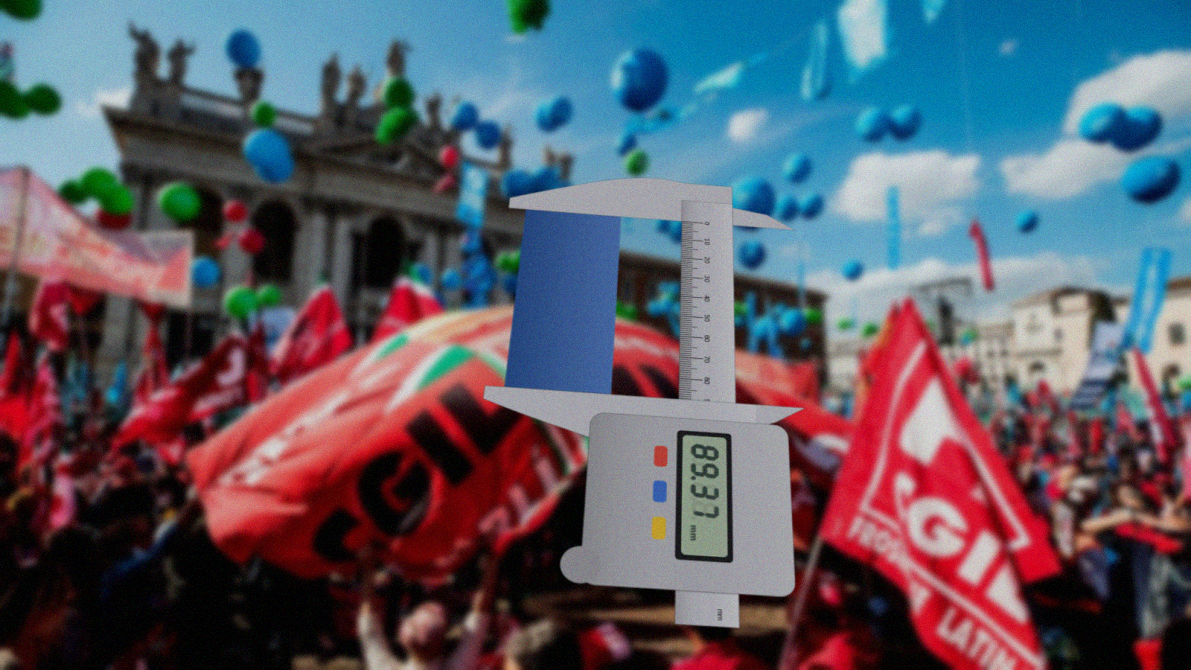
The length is **89.37** mm
